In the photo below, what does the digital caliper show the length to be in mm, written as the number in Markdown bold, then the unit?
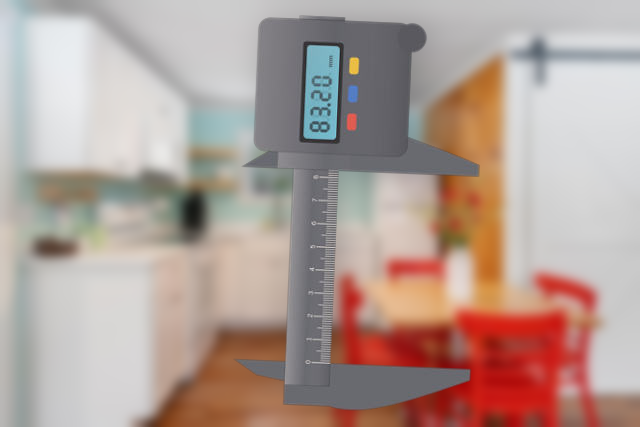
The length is **83.20** mm
